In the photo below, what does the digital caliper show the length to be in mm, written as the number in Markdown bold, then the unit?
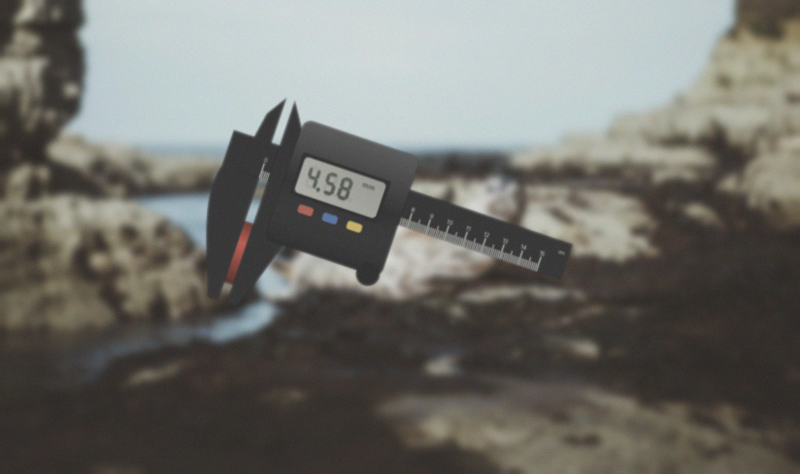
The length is **4.58** mm
